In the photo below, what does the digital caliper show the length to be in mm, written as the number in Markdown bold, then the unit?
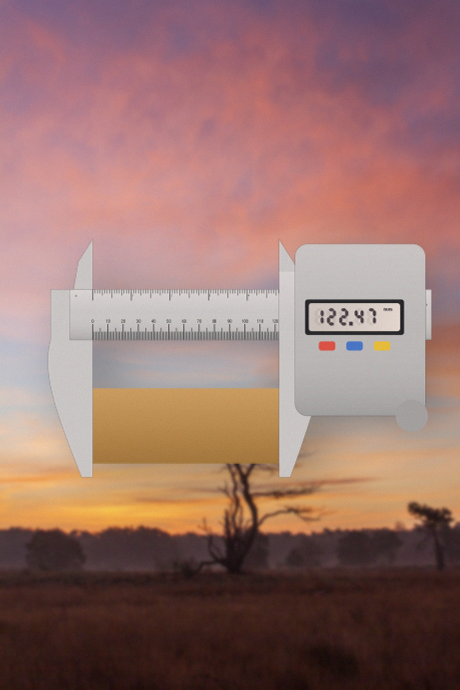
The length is **122.47** mm
